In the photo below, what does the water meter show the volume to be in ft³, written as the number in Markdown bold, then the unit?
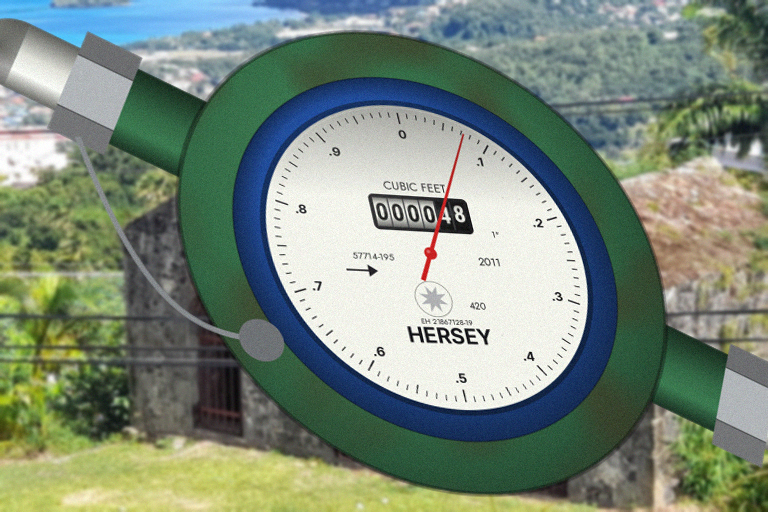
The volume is **48.07** ft³
